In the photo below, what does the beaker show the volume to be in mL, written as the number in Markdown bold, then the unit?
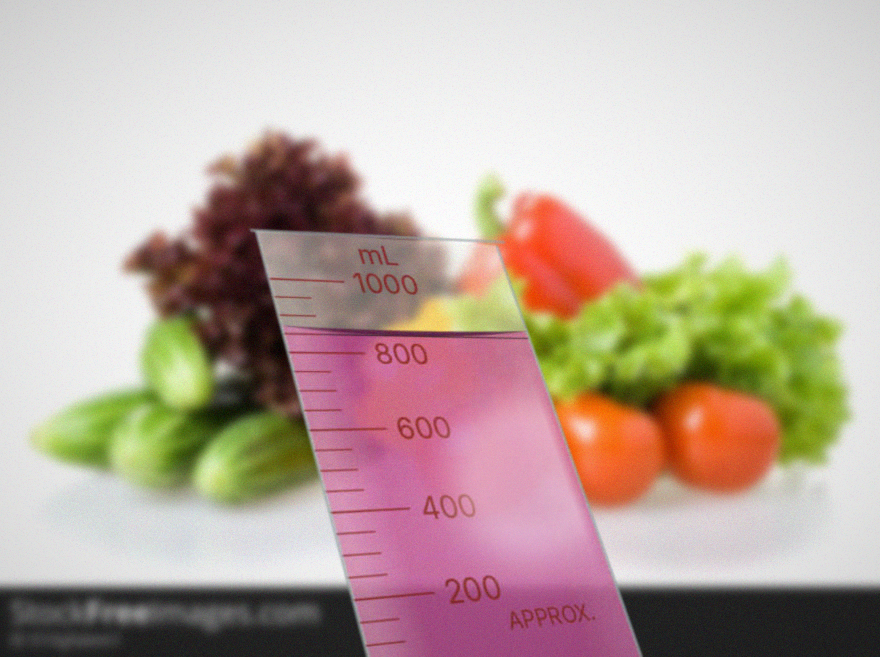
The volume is **850** mL
